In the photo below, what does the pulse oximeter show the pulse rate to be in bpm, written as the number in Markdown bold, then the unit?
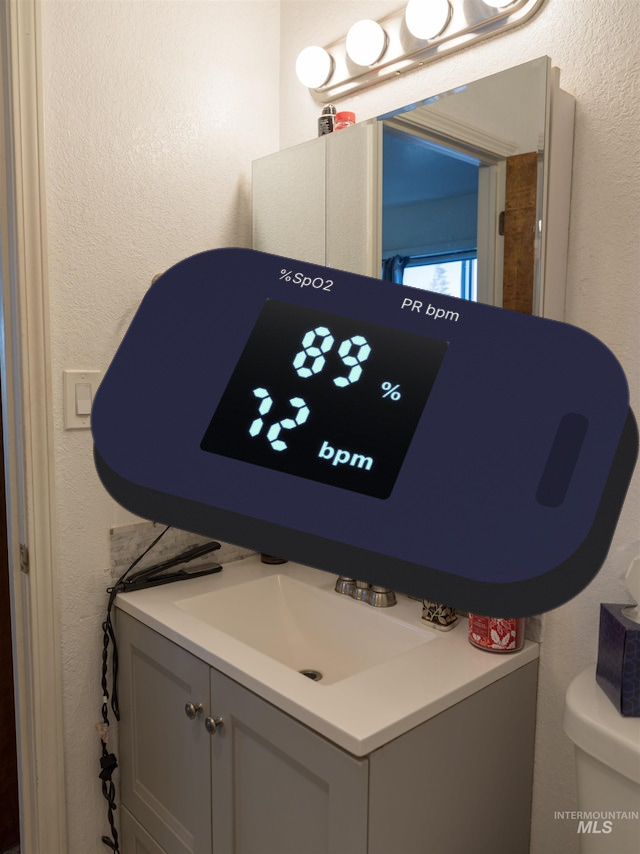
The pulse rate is **72** bpm
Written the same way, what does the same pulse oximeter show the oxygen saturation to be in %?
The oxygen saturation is **89** %
